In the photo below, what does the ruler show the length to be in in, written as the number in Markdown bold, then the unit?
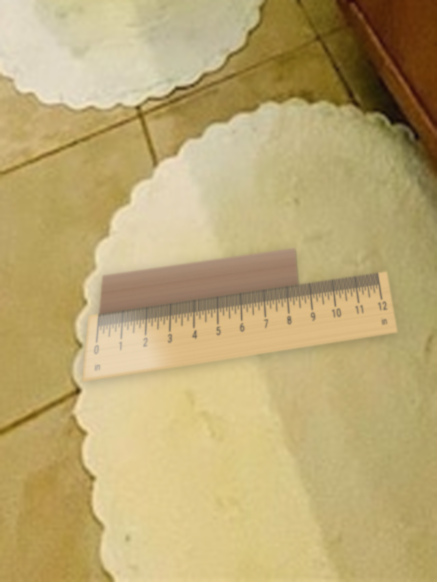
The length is **8.5** in
